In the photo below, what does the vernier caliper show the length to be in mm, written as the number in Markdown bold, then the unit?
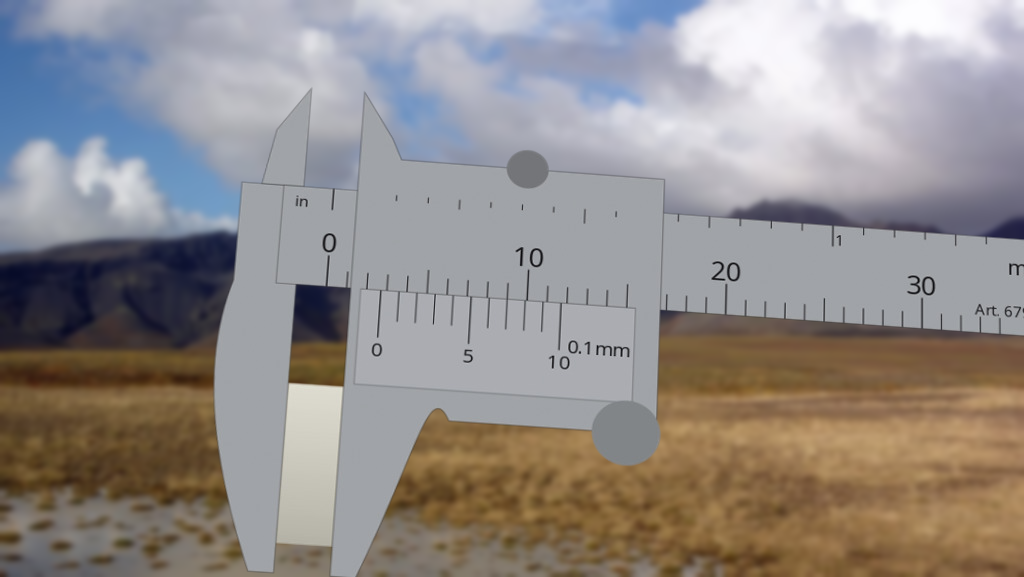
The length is **2.7** mm
